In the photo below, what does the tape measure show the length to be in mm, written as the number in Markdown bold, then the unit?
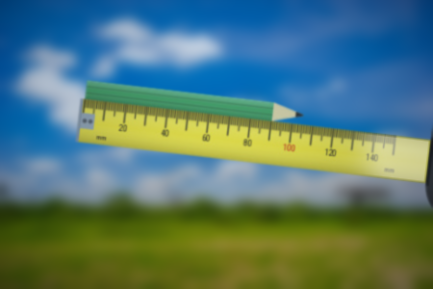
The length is **105** mm
